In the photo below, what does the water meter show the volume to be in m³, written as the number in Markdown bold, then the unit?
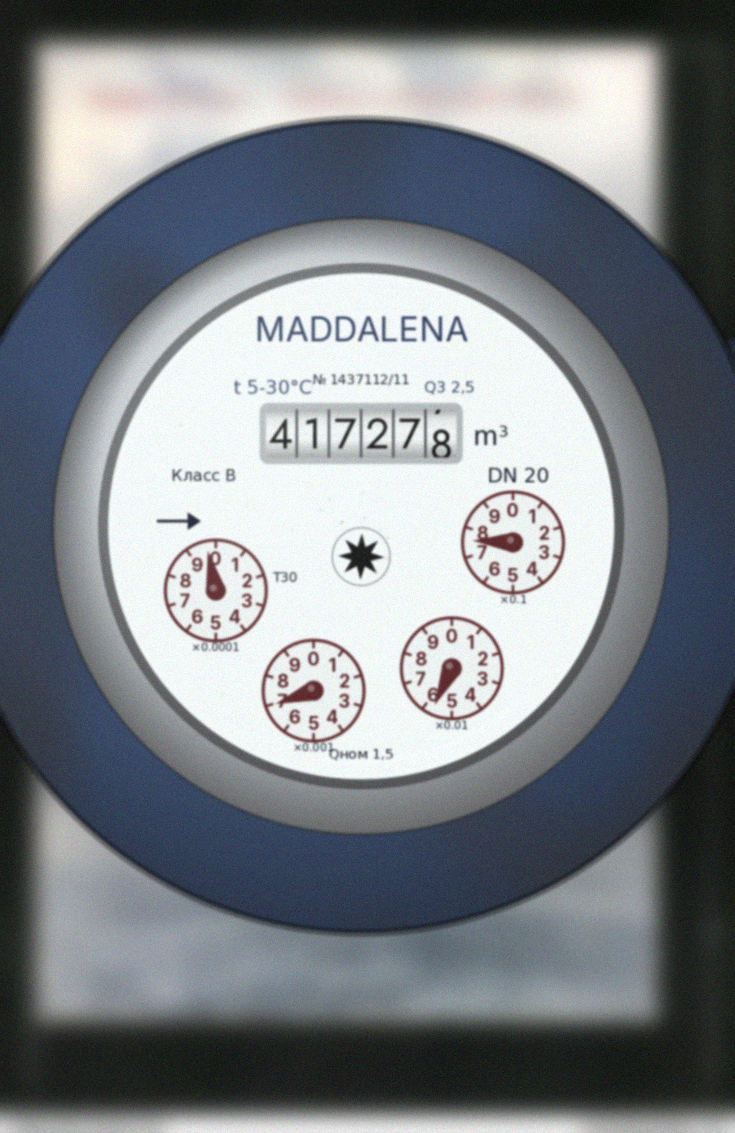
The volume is **417277.7569** m³
